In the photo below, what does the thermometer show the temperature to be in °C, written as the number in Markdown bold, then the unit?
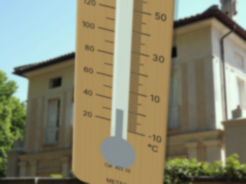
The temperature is **0** °C
